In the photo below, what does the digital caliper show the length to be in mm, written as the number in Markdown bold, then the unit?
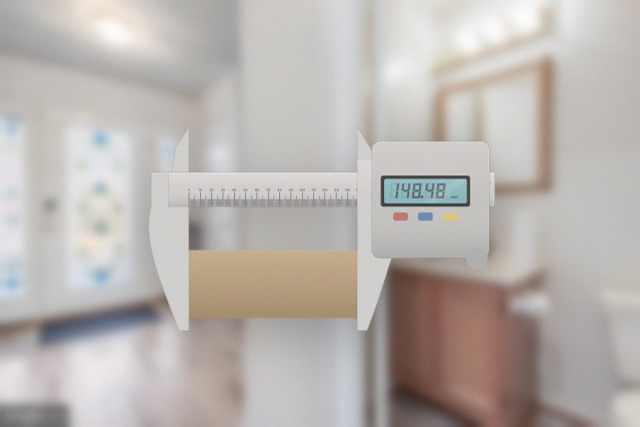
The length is **148.48** mm
